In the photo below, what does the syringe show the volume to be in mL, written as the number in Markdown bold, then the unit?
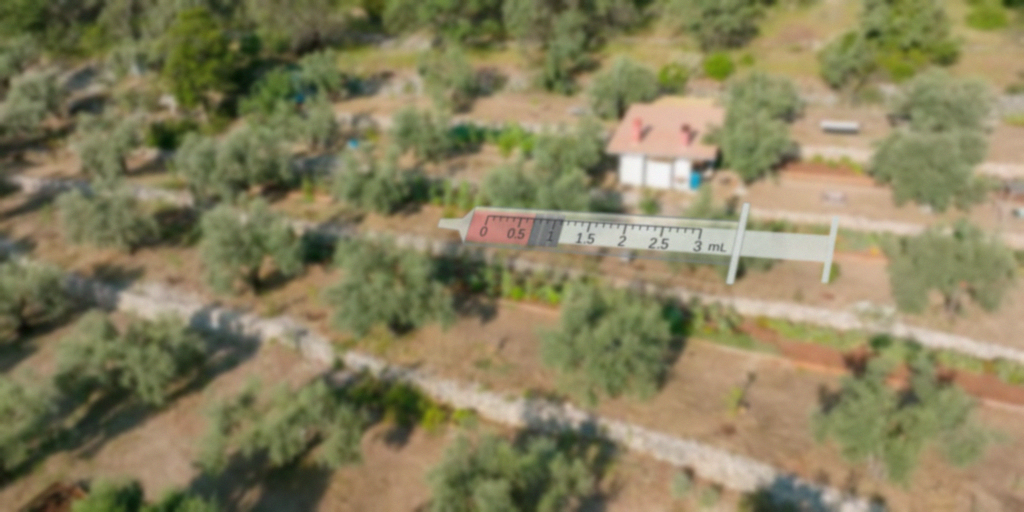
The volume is **0.7** mL
